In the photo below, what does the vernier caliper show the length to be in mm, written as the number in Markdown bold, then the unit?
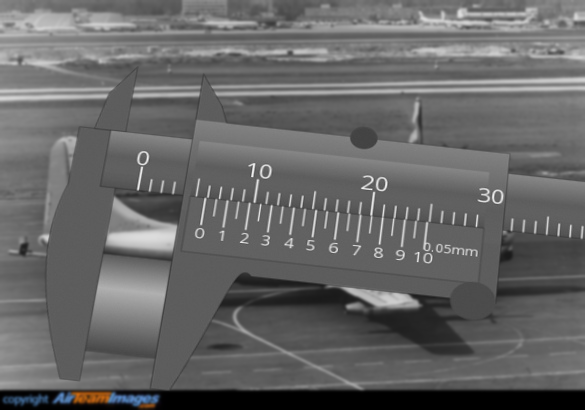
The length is **5.8** mm
